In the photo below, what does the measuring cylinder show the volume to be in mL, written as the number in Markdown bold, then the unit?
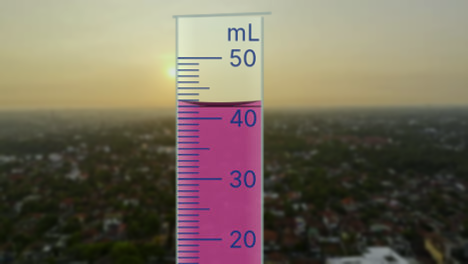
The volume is **42** mL
